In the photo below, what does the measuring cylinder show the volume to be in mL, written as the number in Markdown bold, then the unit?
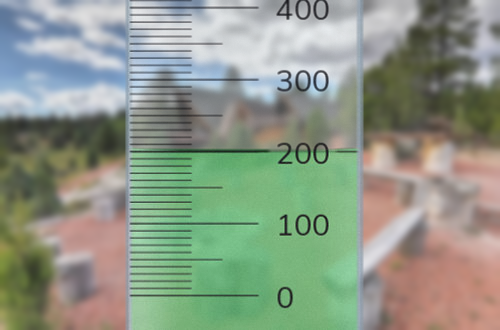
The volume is **200** mL
